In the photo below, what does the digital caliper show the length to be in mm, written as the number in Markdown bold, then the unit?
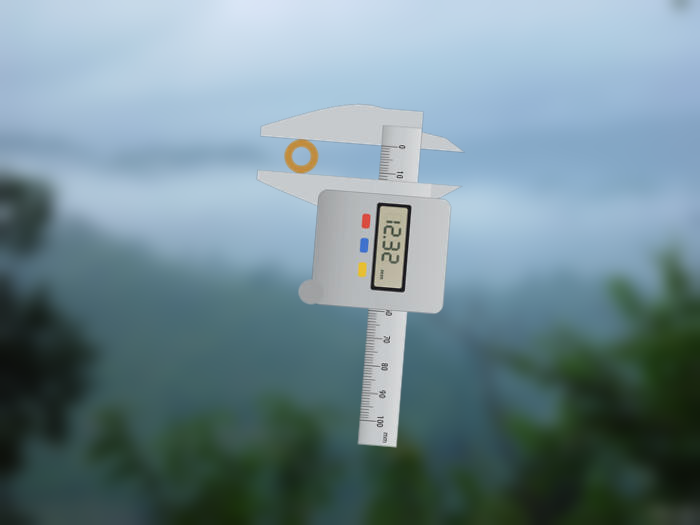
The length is **12.32** mm
